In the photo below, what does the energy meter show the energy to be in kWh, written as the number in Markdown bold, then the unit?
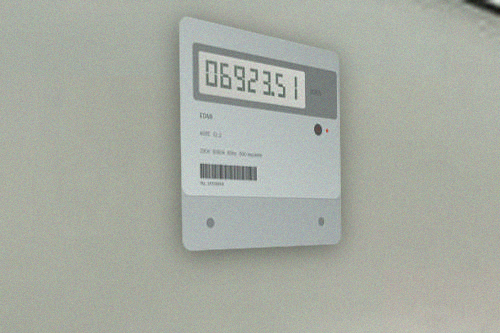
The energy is **6923.51** kWh
